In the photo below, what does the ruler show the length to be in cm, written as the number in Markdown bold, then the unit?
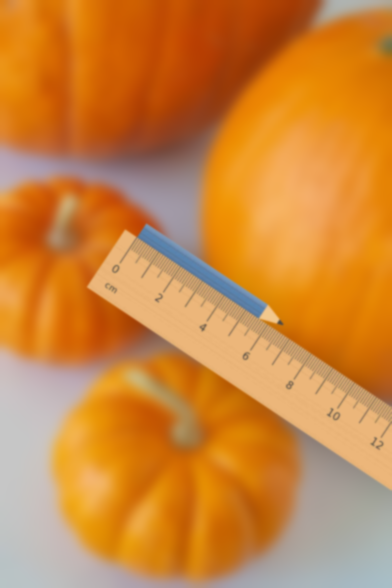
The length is **6.5** cm
